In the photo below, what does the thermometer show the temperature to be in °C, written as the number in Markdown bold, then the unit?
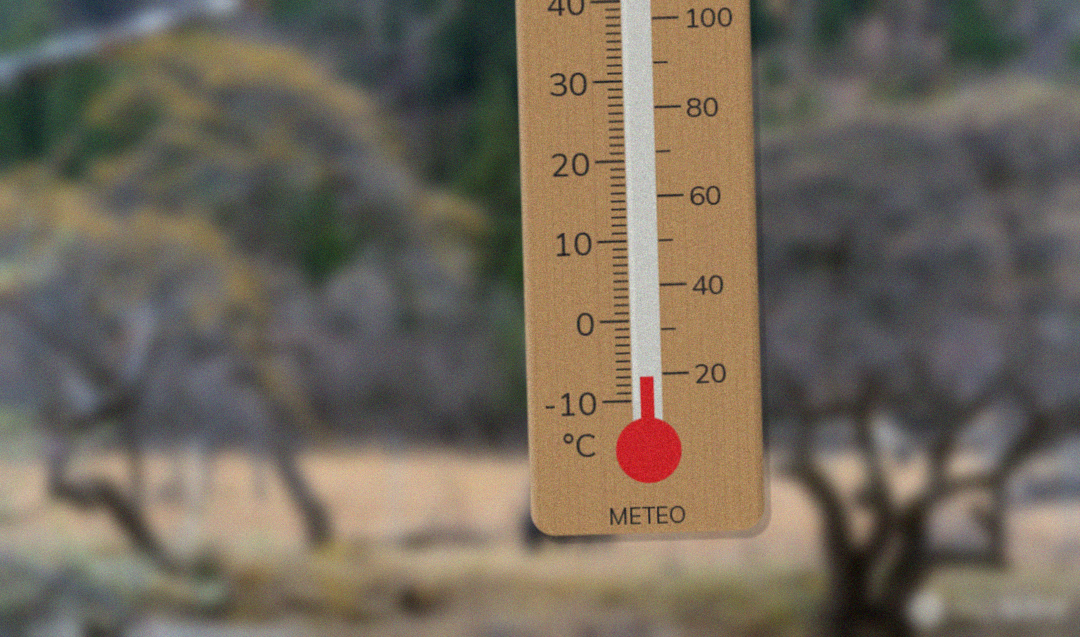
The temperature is **-7** °C
